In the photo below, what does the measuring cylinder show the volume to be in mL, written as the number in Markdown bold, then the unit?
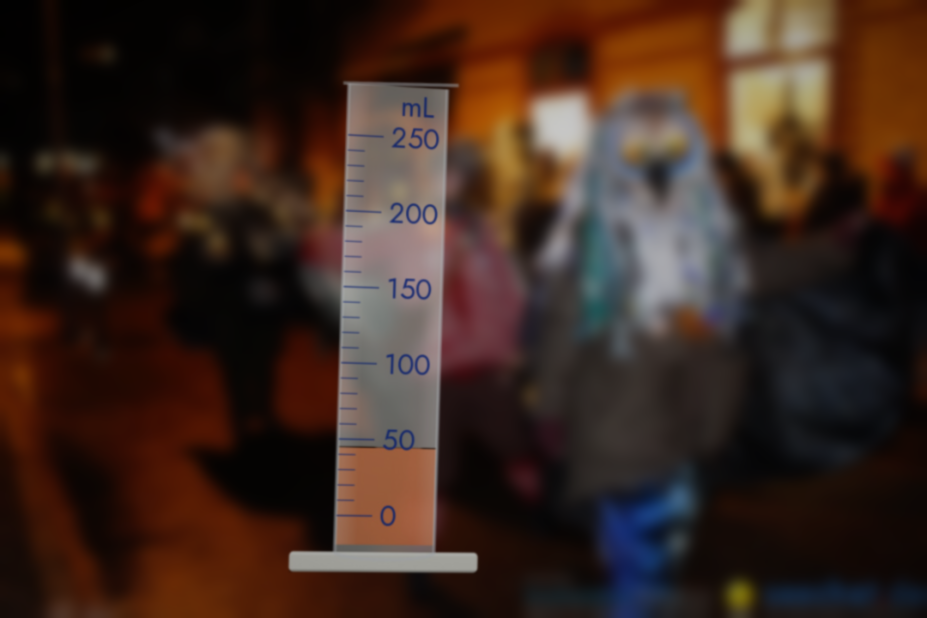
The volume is **45** mL
